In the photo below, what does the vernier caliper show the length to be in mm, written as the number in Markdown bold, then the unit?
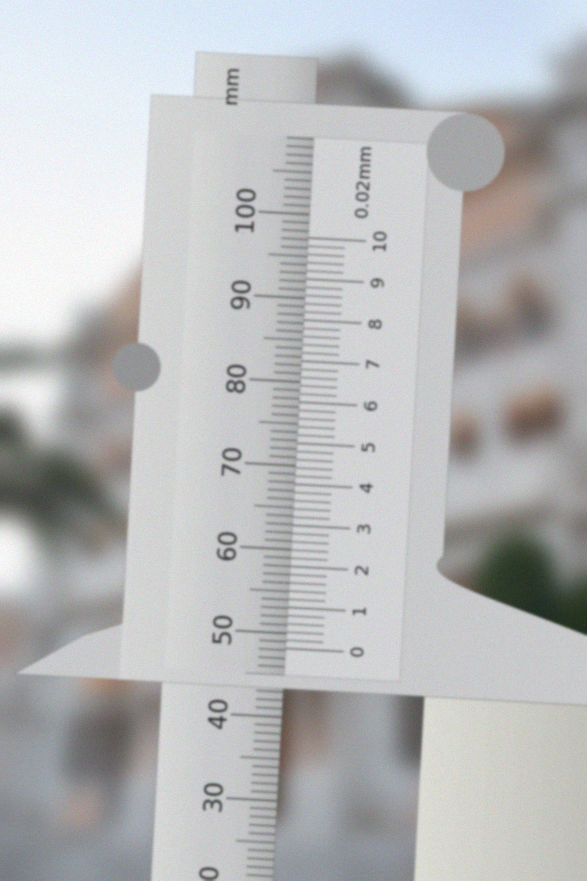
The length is **48.2** mm
